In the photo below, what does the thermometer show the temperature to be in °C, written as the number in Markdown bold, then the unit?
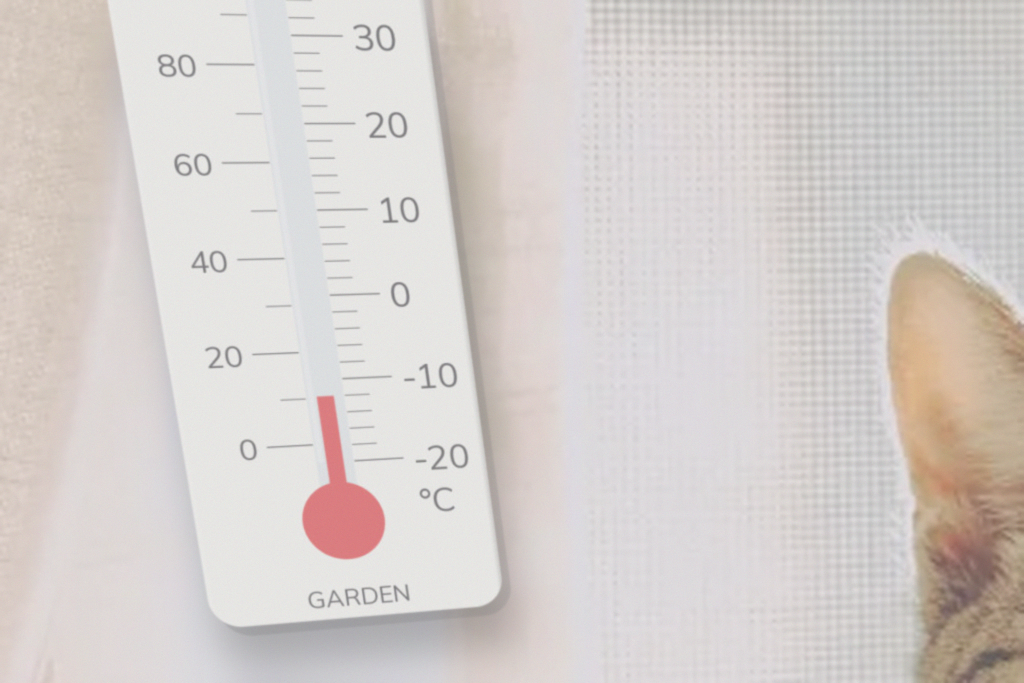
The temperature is **-12** °C
